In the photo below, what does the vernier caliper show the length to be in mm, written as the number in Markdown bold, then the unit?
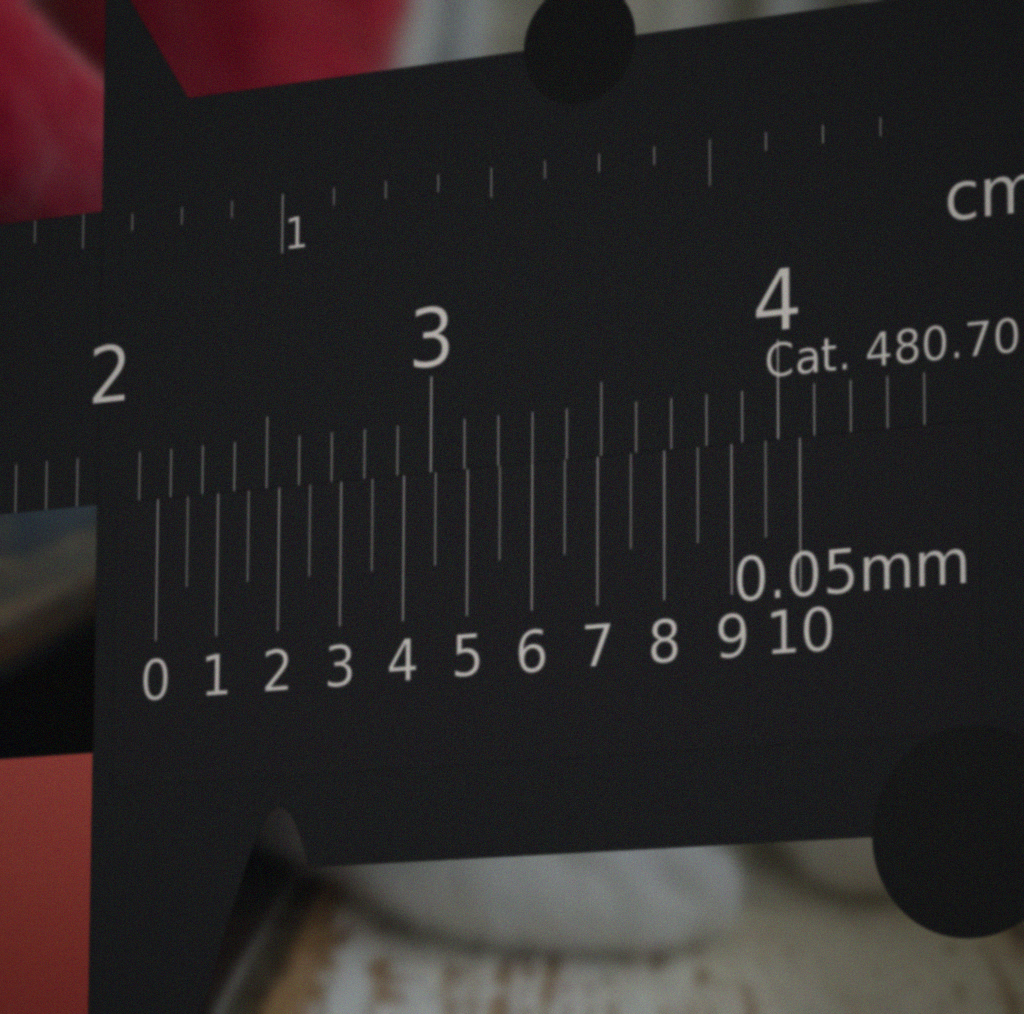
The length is **21.6** mm
